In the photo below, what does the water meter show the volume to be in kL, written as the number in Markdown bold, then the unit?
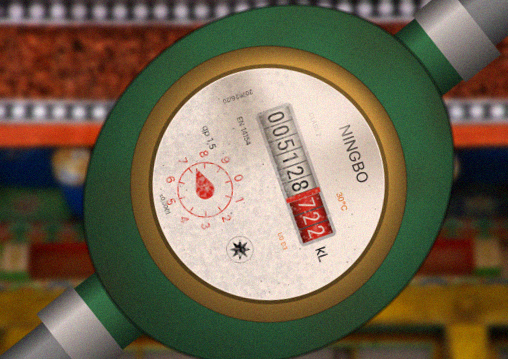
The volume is **5128.7227** kL
